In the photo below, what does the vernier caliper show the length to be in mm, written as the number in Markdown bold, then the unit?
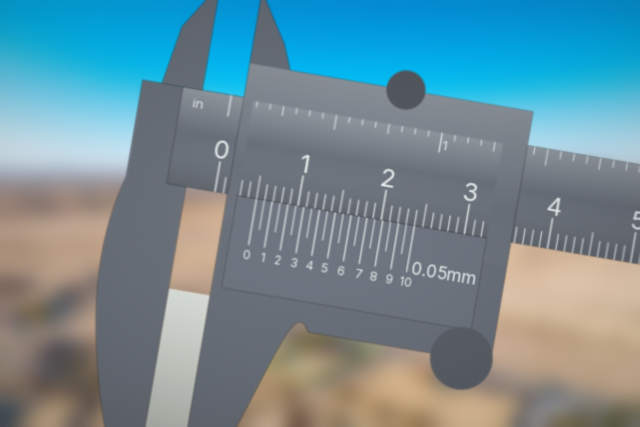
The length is **5.0** mm
